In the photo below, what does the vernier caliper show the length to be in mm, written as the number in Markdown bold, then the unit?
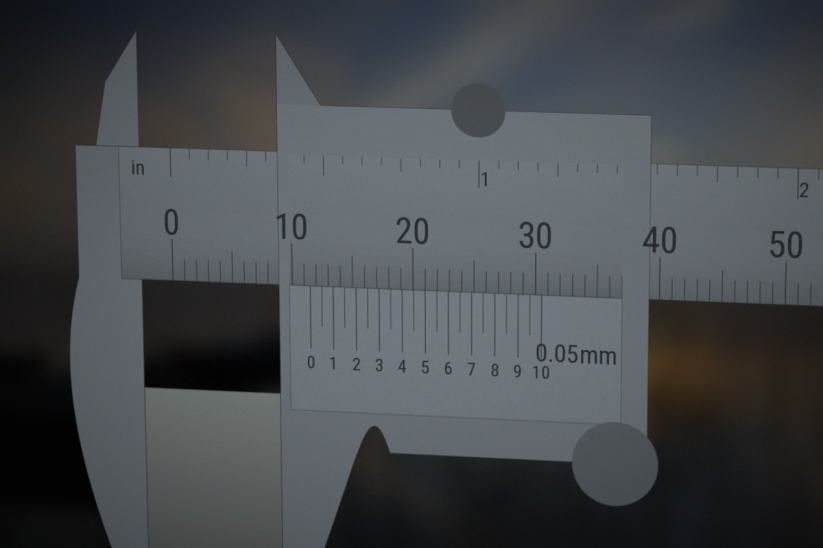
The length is **11.5** mm
